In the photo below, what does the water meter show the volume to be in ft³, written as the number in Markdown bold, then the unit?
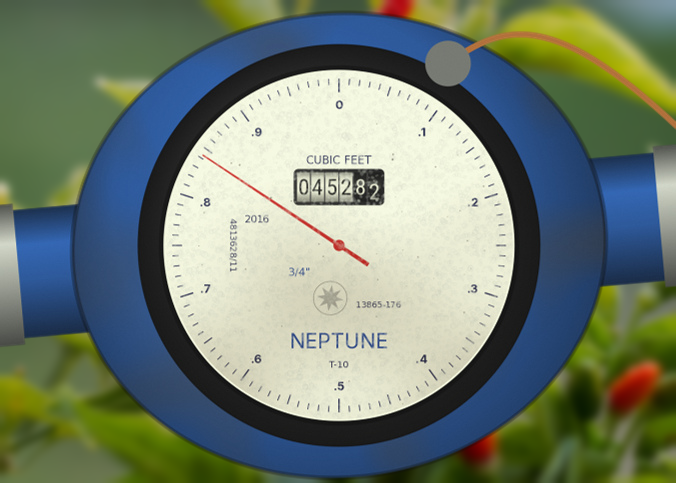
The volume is **45281.84** ft³
